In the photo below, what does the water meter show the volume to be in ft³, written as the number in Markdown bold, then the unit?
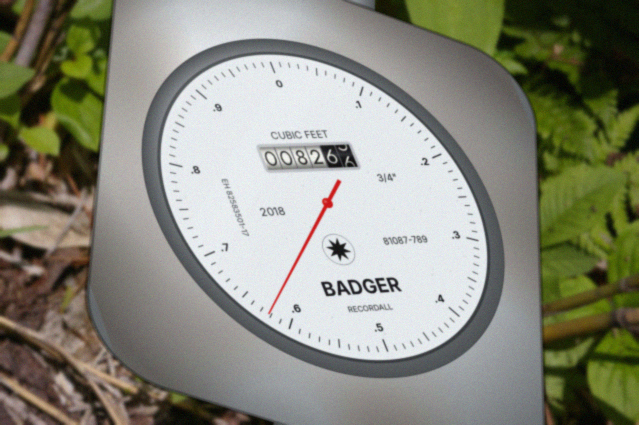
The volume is **8265.62** ft³
